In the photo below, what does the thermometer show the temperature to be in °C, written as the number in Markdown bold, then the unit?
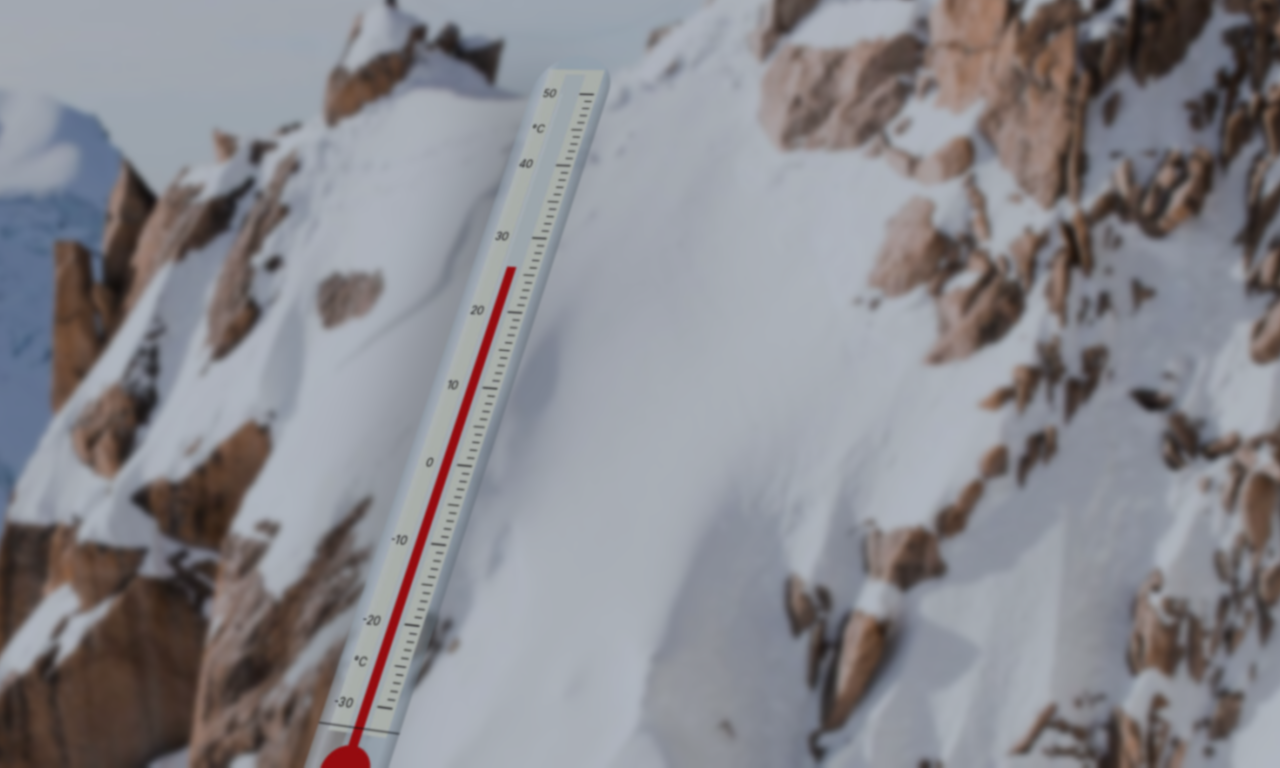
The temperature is **26** °C
